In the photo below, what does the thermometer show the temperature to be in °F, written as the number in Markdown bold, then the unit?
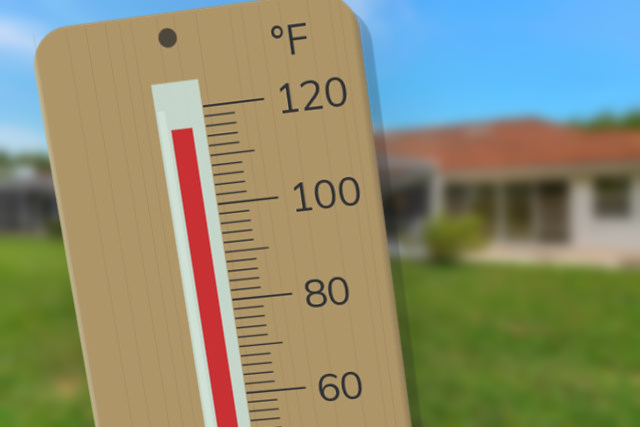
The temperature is **116** °F
